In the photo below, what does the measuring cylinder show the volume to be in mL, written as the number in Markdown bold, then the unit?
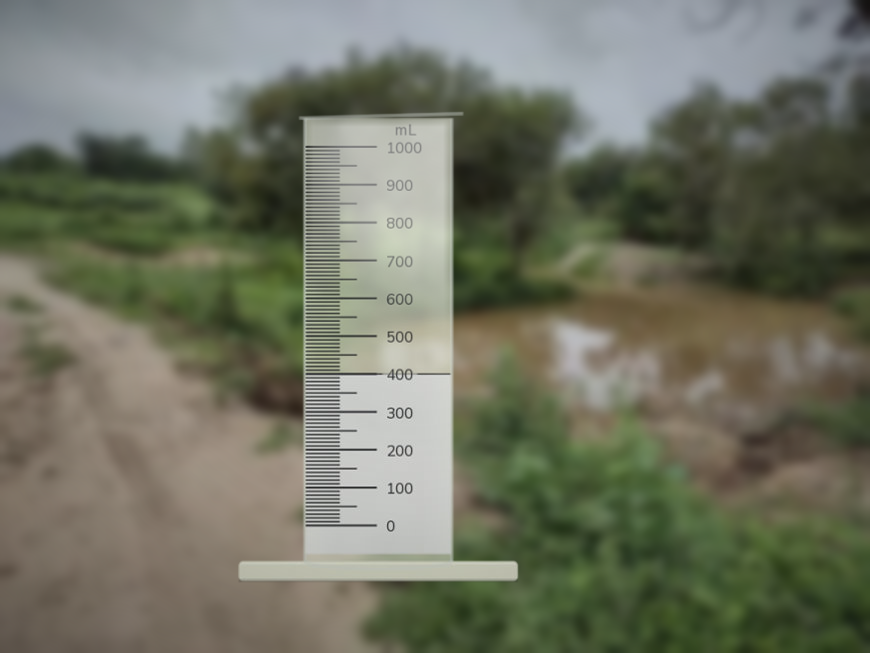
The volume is **400** mL
